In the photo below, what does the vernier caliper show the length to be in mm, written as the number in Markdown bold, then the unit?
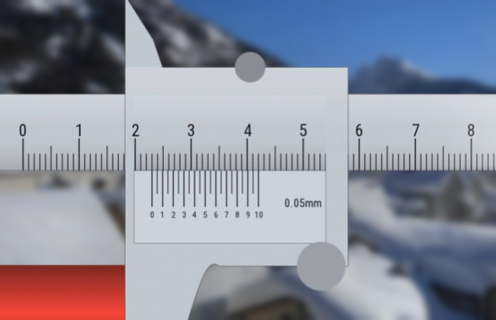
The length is **23.0** mm
